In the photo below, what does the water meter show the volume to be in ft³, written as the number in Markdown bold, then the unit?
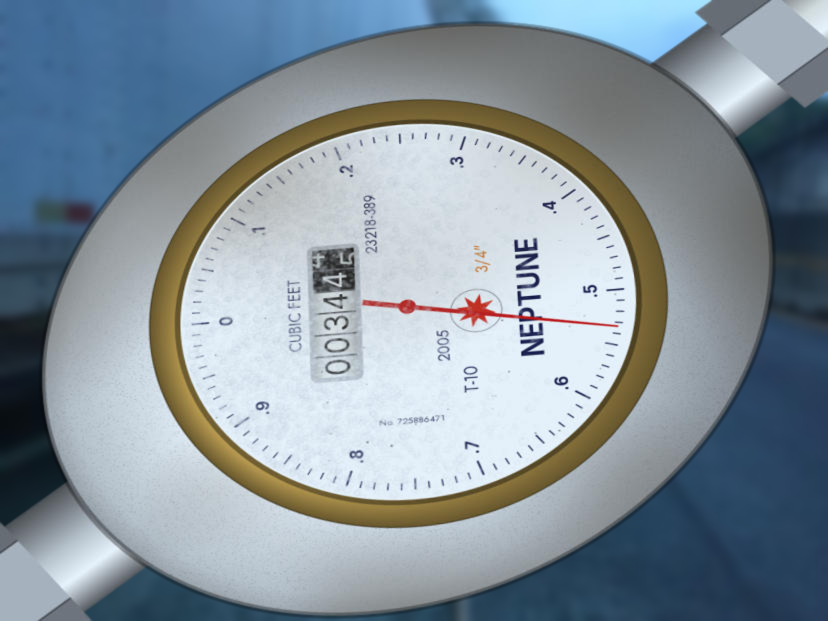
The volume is **3444.53** ft³
